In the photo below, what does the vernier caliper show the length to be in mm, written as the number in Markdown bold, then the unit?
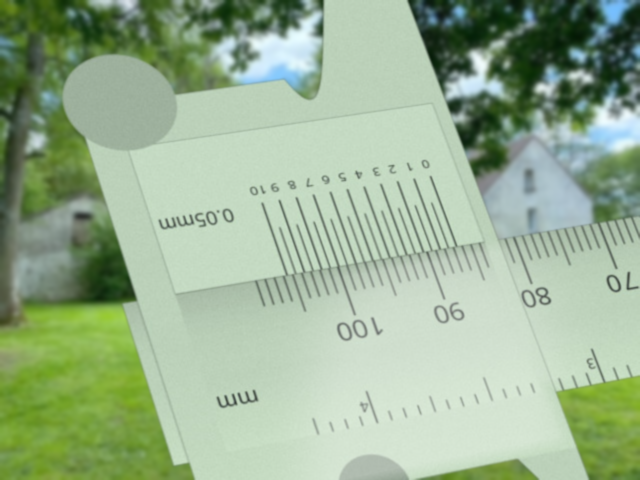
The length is **86.6** mm
